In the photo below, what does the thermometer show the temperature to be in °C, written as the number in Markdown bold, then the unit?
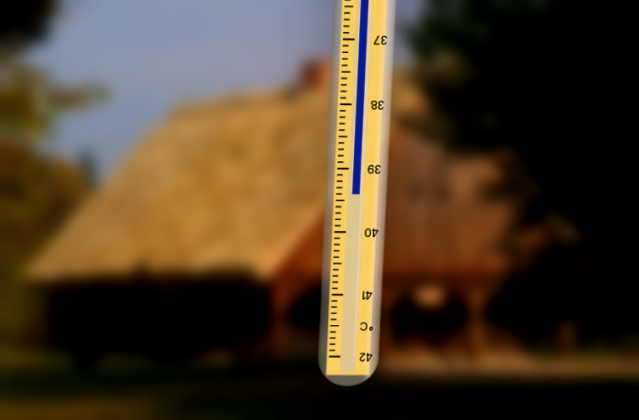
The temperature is **39.4** °C
